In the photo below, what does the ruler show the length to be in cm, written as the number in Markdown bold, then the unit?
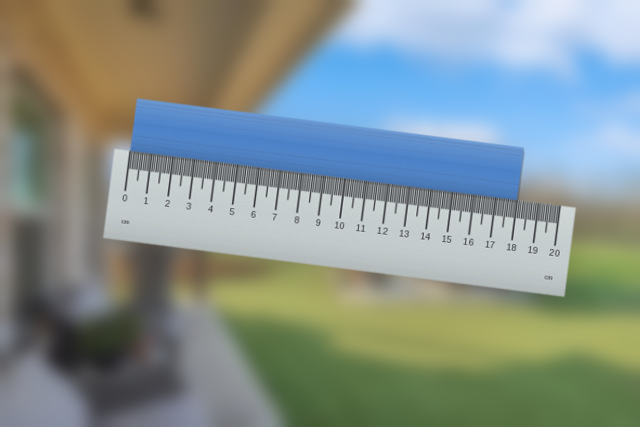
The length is **18** cm
